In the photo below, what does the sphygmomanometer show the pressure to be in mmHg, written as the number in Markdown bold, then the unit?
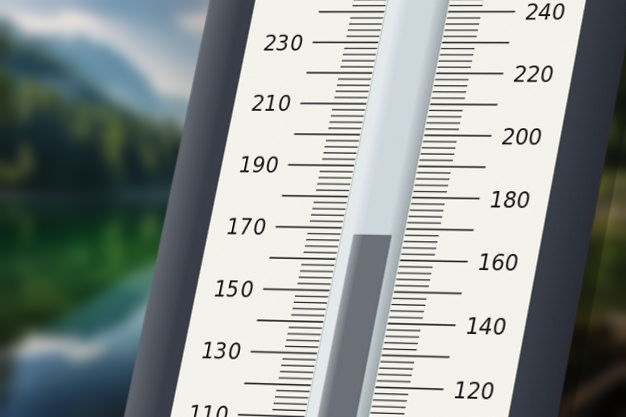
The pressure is **168** mmHg
